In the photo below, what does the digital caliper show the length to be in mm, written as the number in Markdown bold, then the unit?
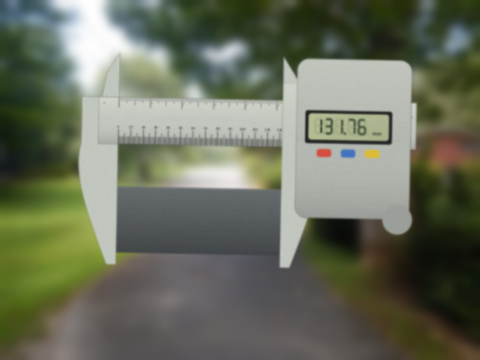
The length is **131.76** mm
